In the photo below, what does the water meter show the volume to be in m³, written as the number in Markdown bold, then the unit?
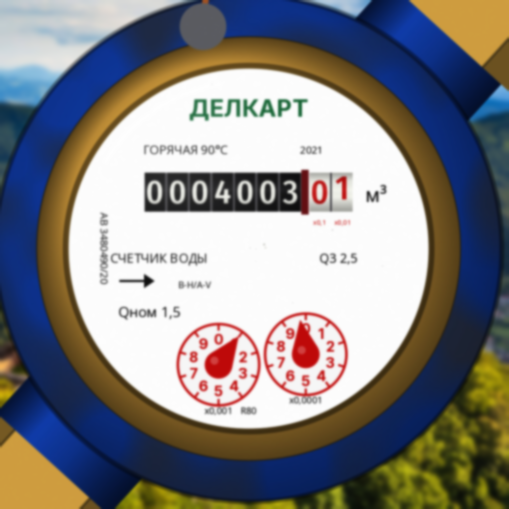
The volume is **4003.0109** m³
